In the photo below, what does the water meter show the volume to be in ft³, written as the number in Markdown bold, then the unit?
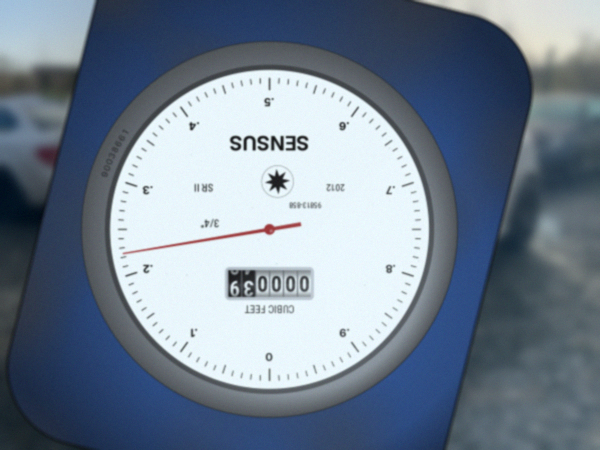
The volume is **39.22** ft³
